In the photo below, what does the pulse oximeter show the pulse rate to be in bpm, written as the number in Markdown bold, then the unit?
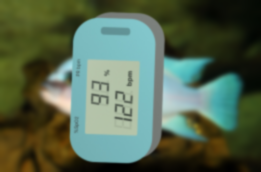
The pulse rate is **122** bpm
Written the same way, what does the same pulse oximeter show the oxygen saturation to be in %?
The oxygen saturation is **93** %
